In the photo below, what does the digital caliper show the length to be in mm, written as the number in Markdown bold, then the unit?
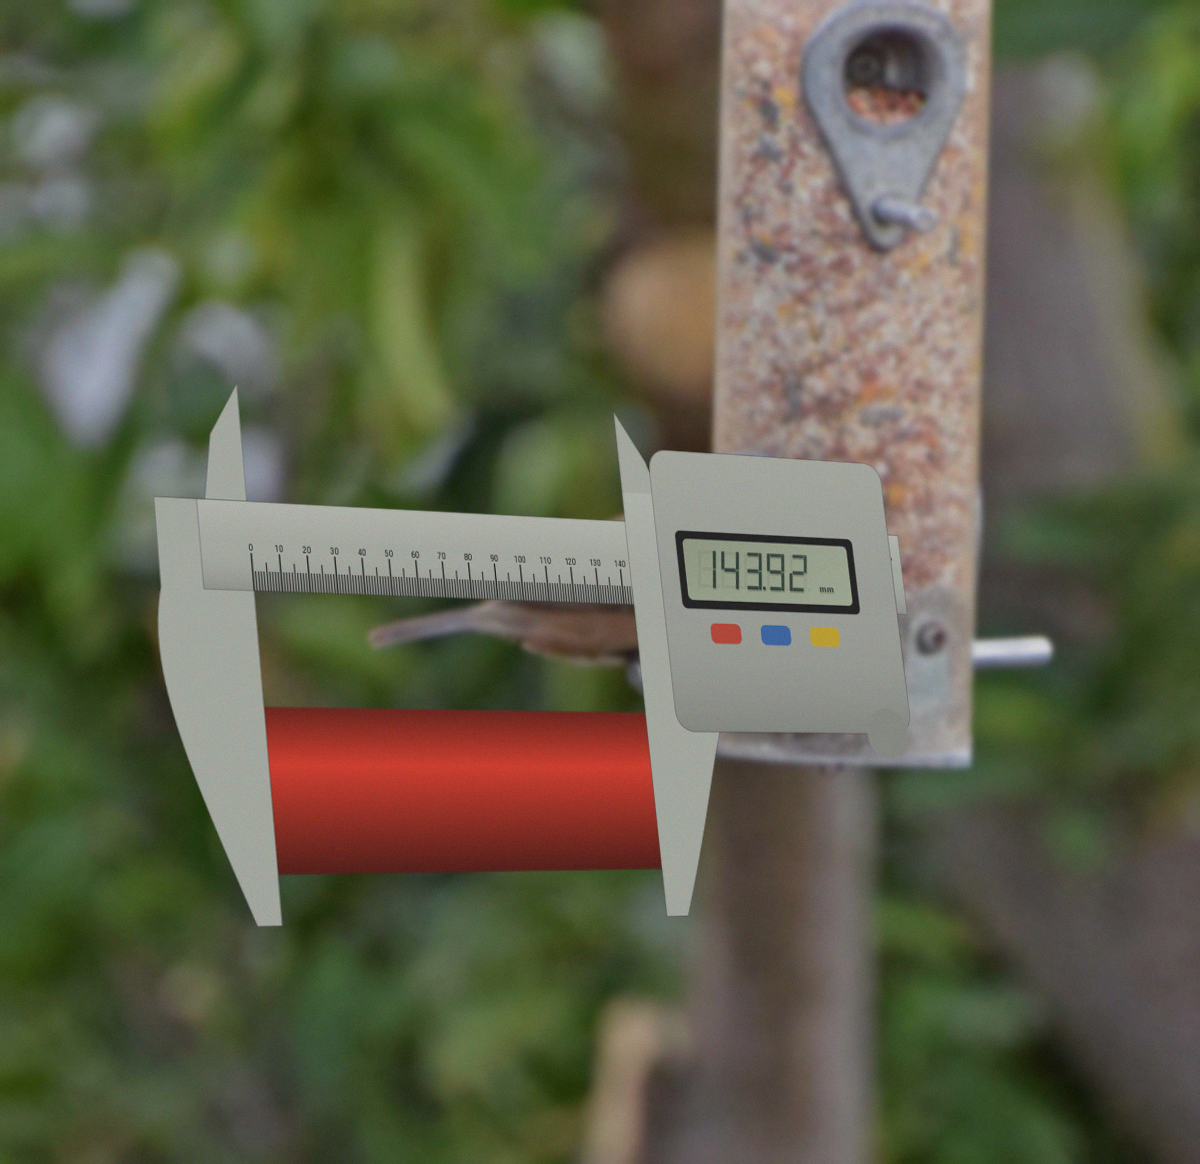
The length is **143.92** mm
